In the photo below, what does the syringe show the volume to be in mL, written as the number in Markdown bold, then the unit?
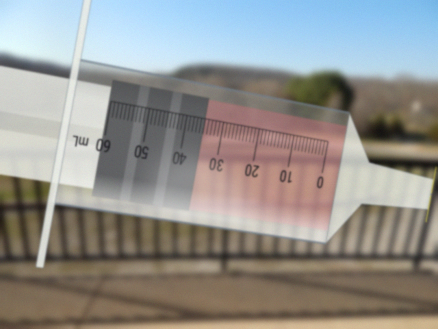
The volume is **35** mL
